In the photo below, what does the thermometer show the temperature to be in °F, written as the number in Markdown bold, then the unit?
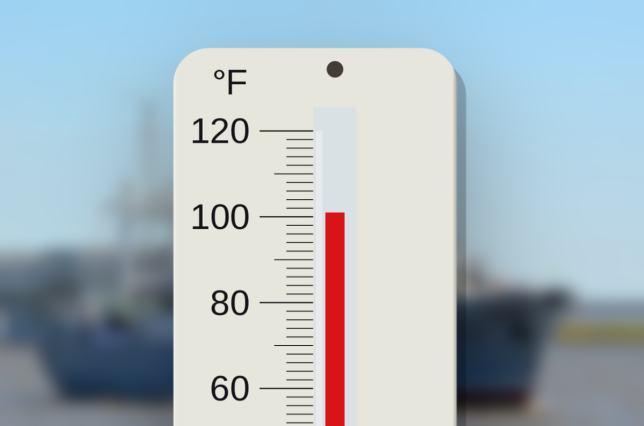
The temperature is **101** °F
